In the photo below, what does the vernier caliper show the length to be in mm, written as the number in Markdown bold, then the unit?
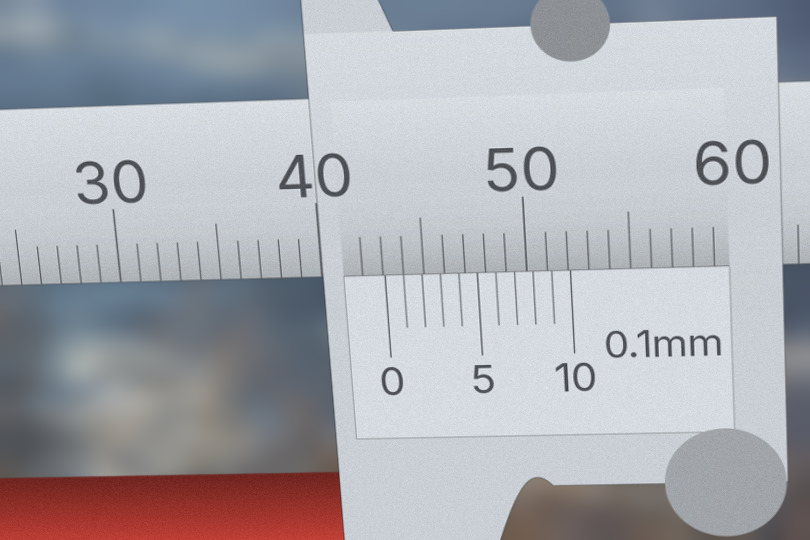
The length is **43.1** mm
